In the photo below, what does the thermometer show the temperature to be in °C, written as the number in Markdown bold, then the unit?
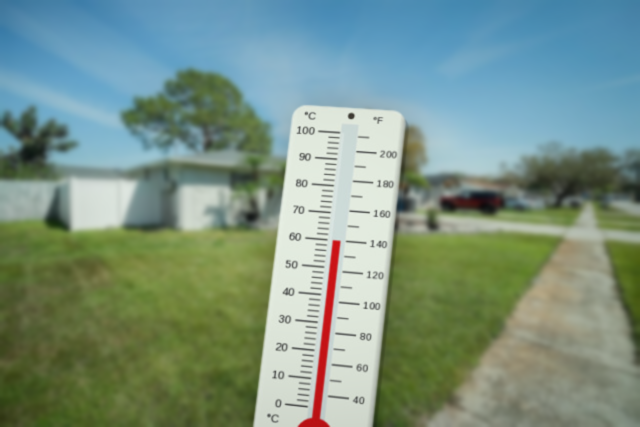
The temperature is **60** °C
